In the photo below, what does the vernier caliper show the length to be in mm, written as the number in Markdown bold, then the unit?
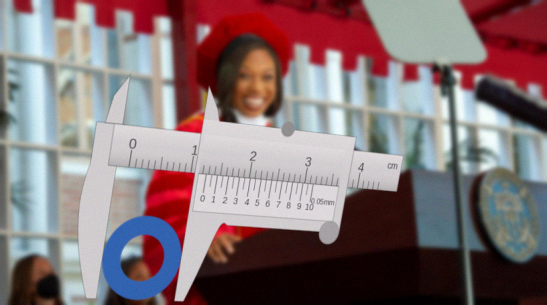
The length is **12.6** mm
